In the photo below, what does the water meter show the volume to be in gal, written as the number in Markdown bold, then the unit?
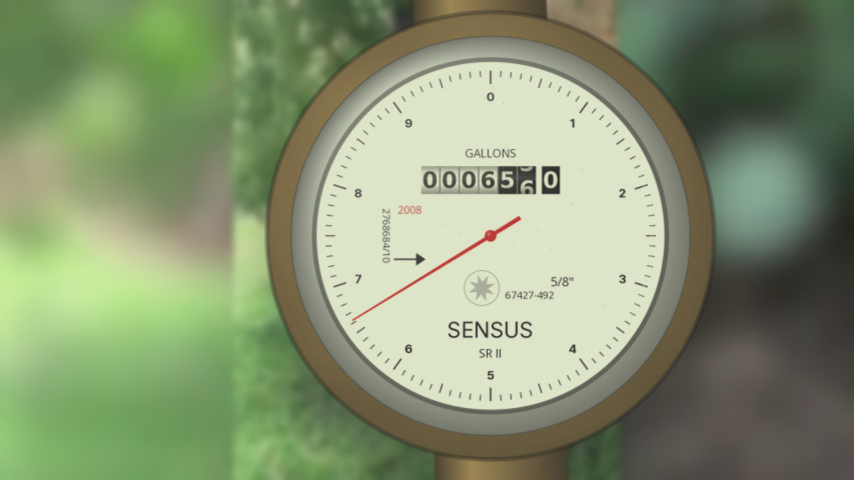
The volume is **6556.6** gal
